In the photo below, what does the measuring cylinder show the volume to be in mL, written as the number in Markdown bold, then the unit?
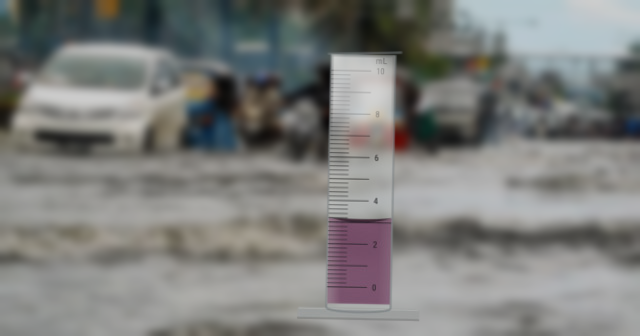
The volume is **3** mL
